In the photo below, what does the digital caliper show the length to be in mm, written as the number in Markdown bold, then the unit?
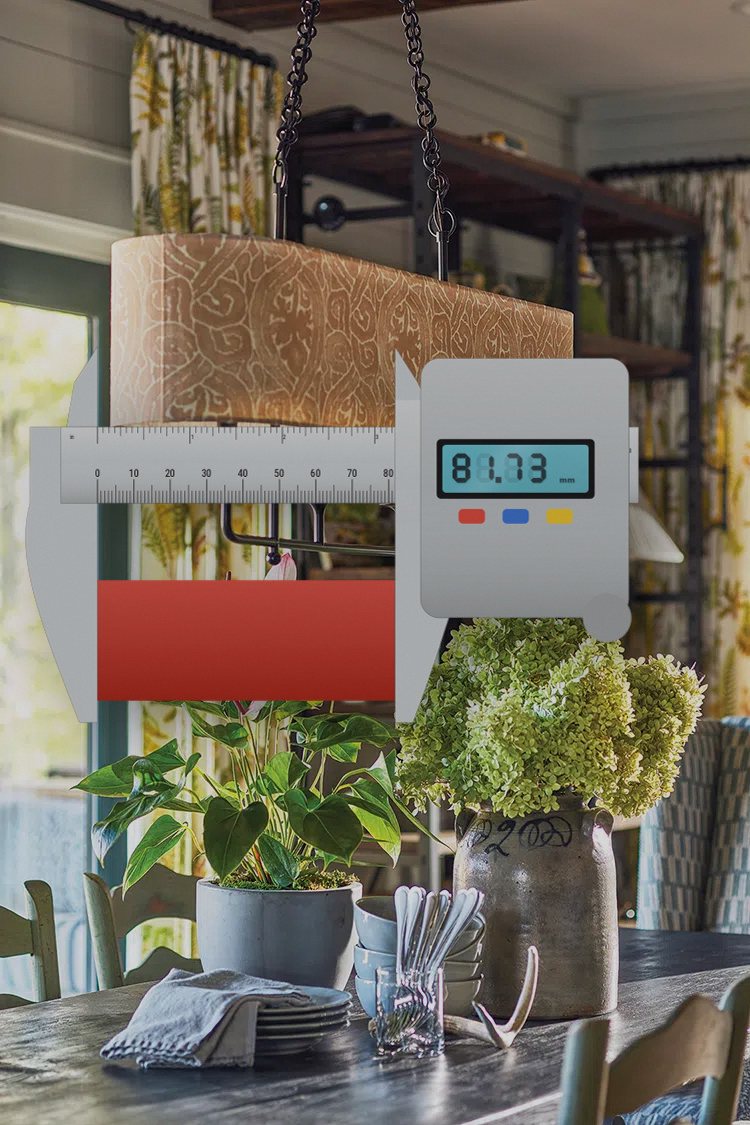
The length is **81.73** mm
